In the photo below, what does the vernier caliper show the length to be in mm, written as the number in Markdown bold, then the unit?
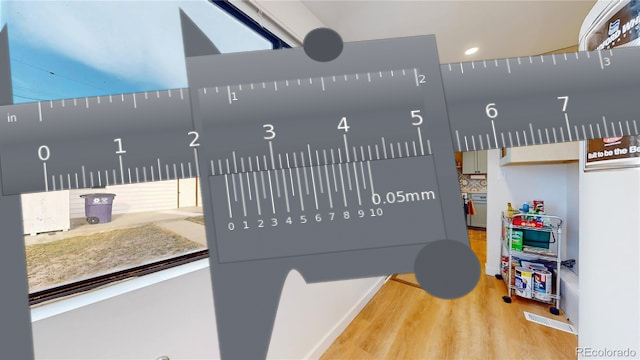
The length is **23.6** mm
